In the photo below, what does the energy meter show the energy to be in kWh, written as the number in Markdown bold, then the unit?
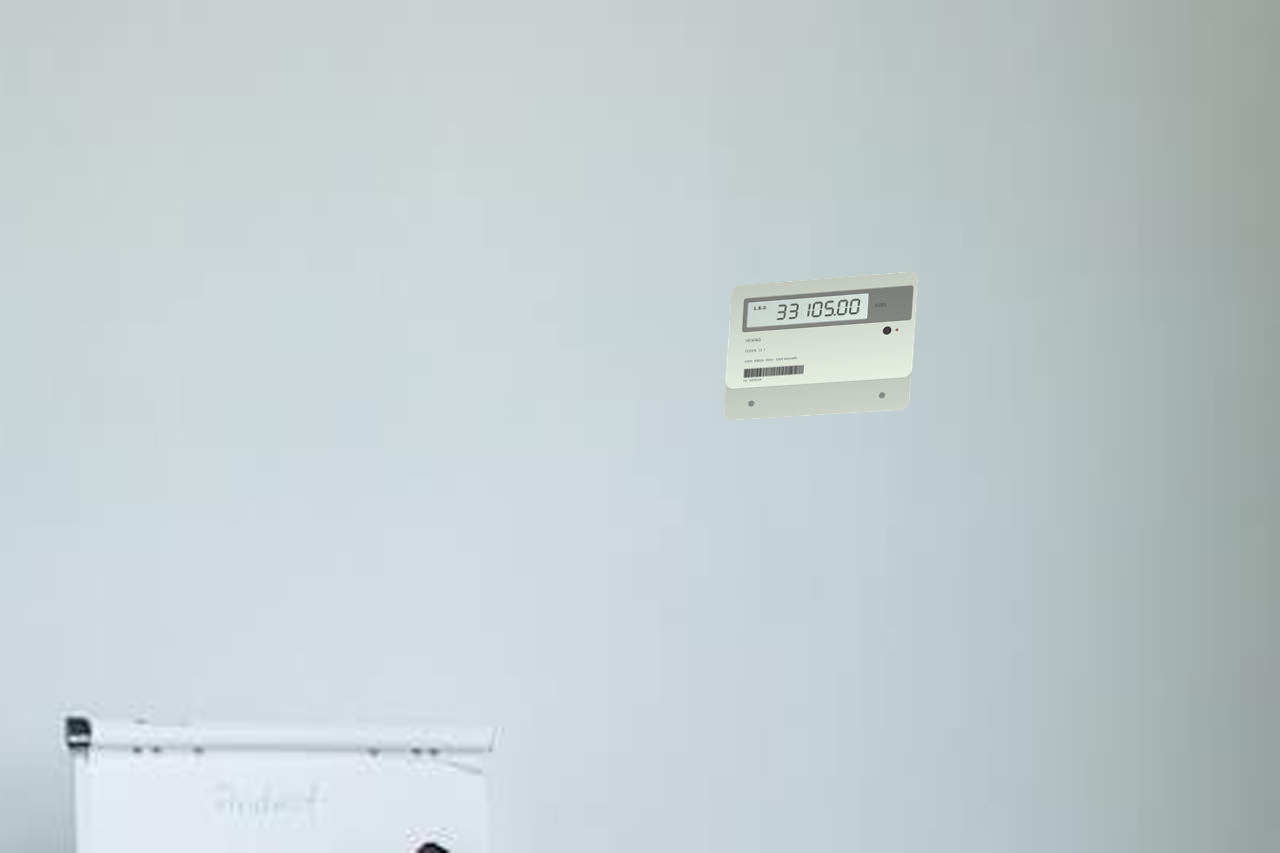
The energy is **33105.00** kWh
